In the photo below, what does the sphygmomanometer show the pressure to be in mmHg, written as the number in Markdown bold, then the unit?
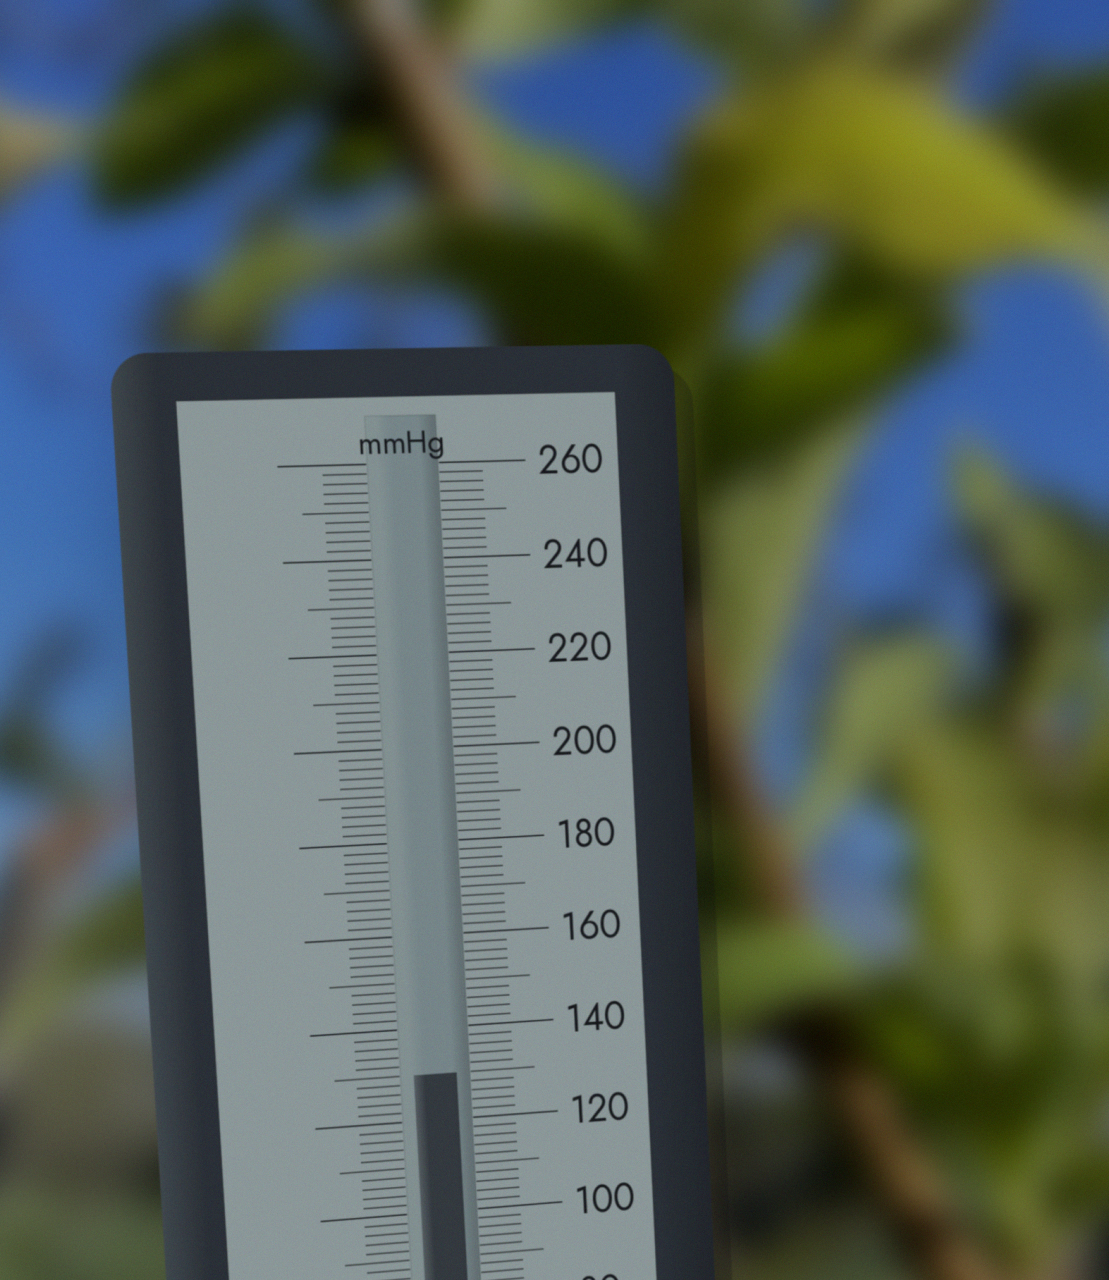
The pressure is **130** mmHg
